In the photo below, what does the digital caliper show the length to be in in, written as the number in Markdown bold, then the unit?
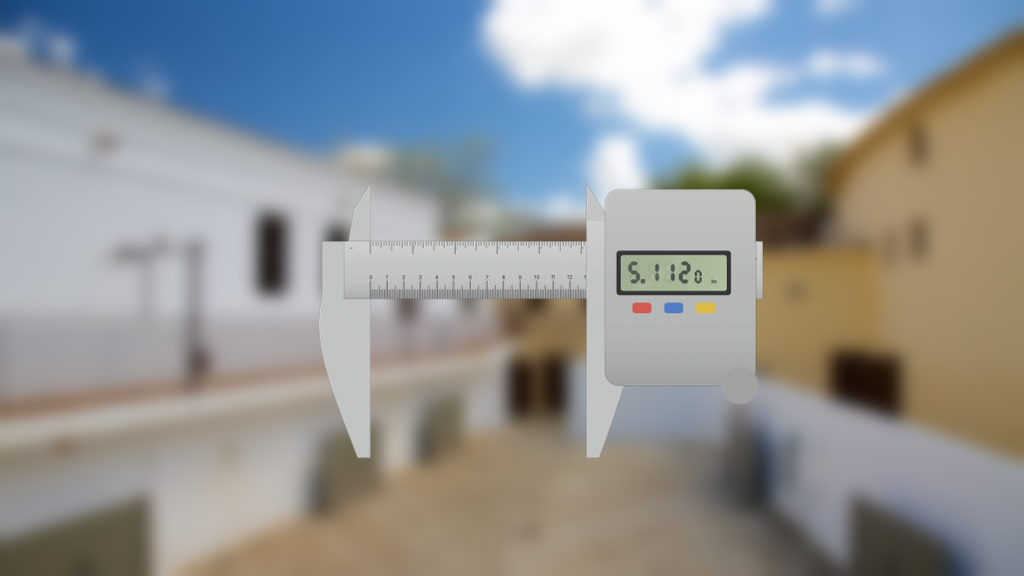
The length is **5.1120** in
